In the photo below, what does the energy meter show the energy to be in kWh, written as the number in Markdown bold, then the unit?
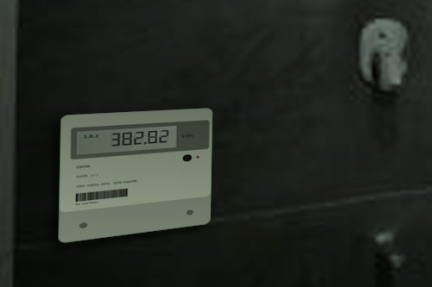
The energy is **382.82** kWh
